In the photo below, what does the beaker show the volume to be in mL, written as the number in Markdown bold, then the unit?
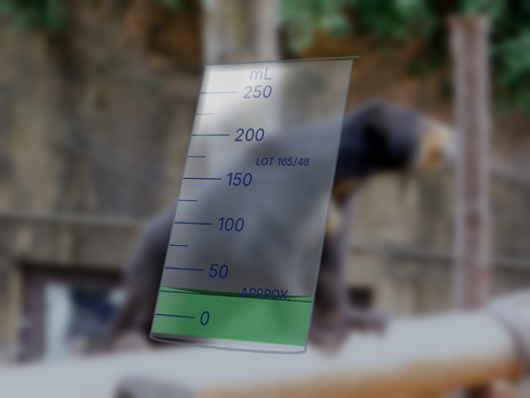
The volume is **25** mL
